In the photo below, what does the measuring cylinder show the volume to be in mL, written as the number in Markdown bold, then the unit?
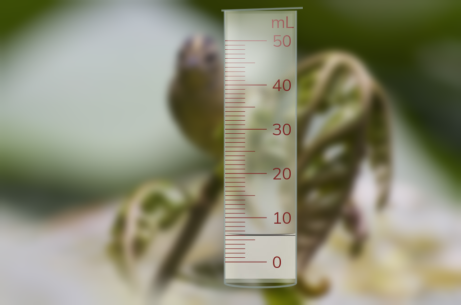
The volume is **6** mL
